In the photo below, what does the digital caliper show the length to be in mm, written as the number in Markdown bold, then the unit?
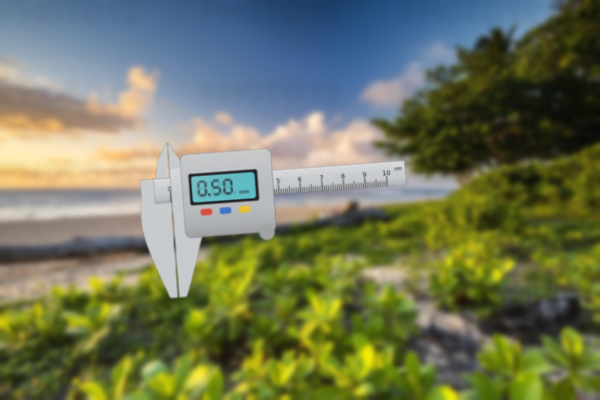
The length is **0.50** mm
